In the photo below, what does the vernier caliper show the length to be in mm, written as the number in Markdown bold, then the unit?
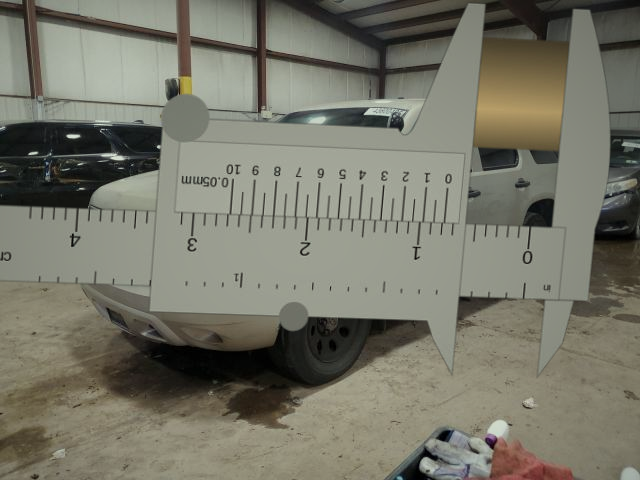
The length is **7.8** mm
